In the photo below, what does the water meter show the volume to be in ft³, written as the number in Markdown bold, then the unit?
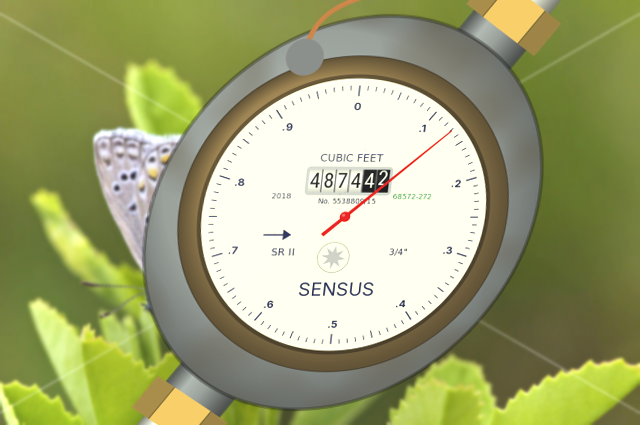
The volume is **487442.13** ft³
